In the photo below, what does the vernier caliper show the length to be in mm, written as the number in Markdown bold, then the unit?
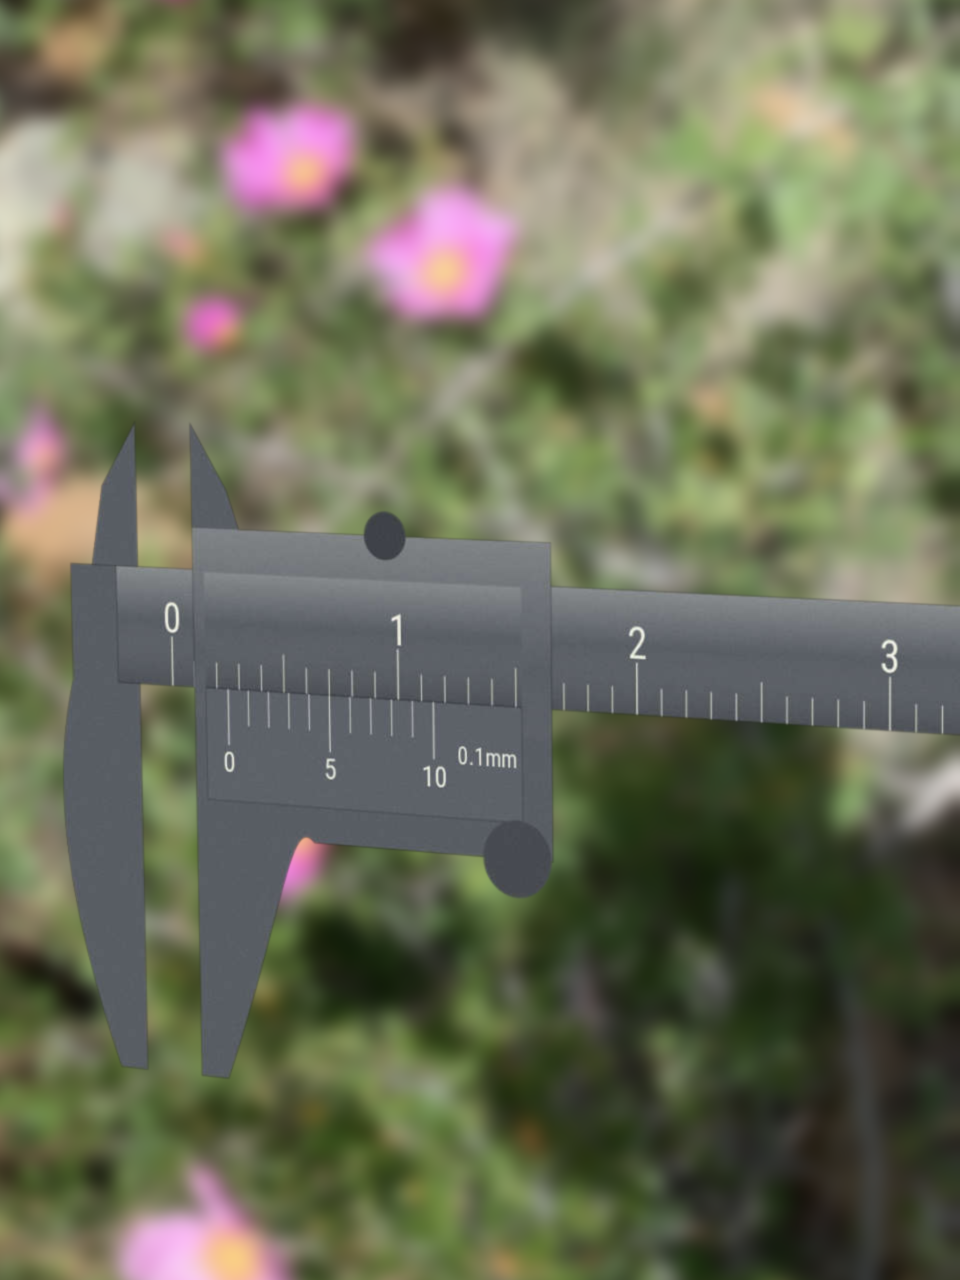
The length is **2.5** mm
